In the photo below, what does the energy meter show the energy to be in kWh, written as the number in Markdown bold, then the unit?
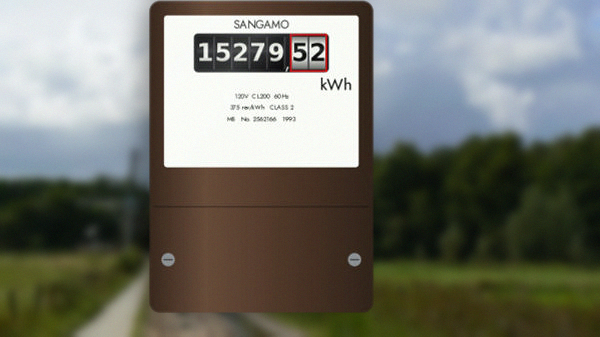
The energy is **15279.52** kWh
